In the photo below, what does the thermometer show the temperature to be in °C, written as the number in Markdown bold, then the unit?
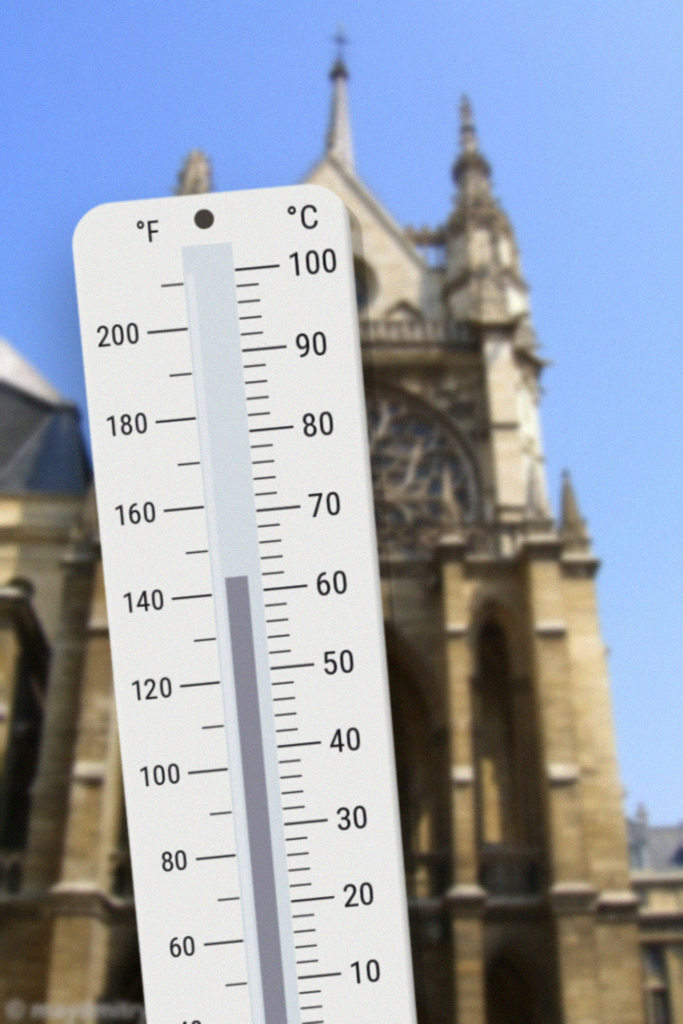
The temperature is **62** °C
